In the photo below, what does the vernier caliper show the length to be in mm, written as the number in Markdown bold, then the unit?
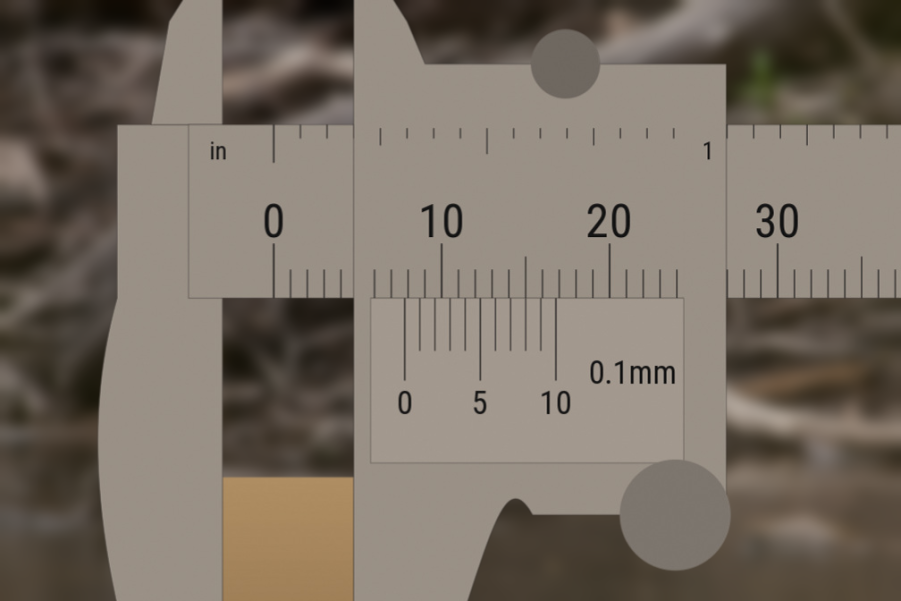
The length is **7.8** mm
